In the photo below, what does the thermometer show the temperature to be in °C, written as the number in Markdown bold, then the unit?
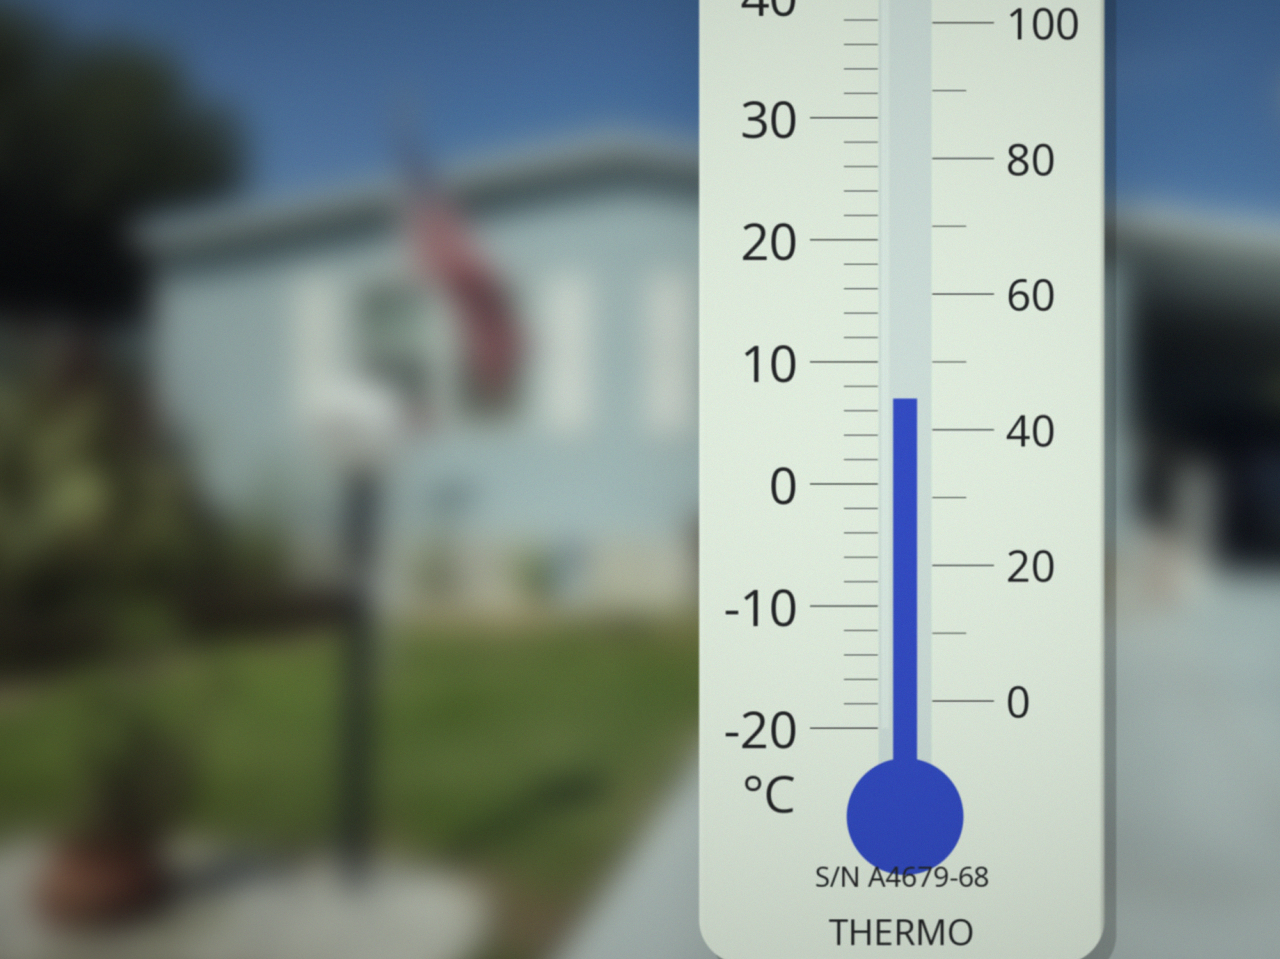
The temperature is **7** °C
